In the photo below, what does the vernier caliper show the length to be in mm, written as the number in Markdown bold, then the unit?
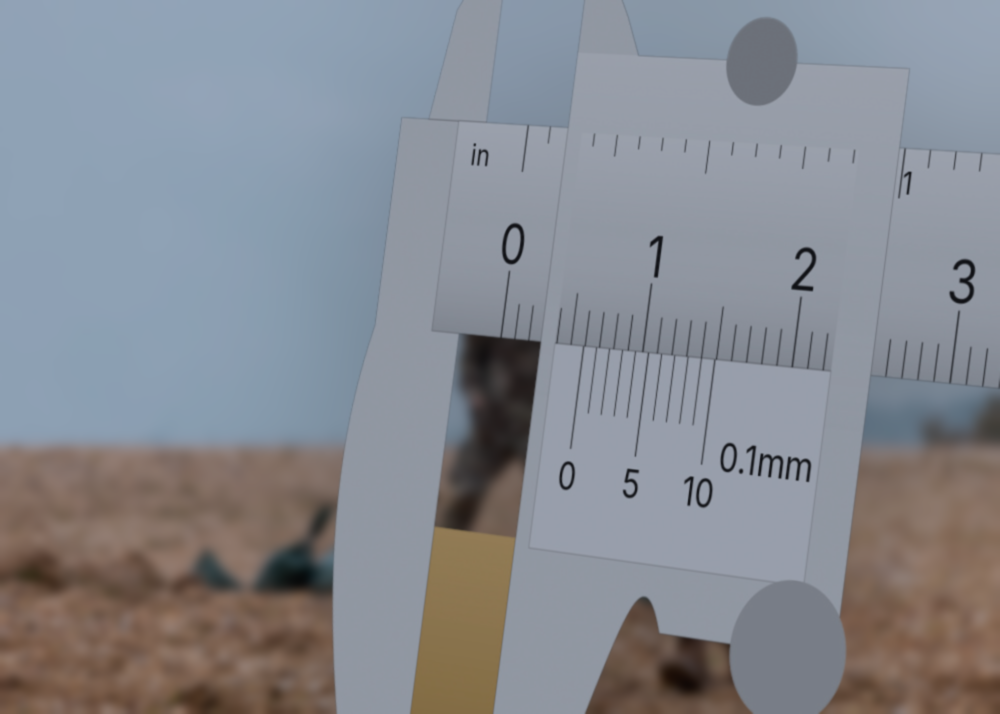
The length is **5.9** mm
